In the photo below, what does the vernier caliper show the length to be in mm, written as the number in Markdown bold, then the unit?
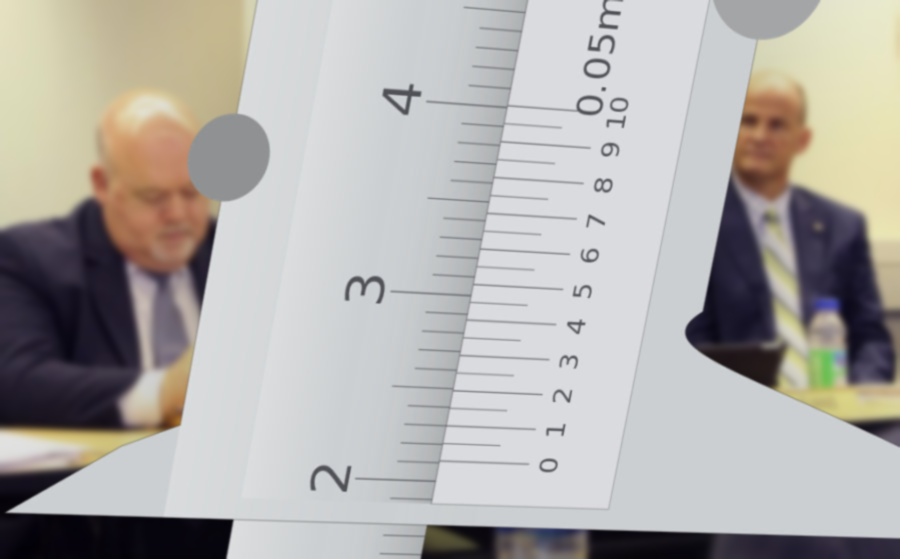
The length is **21.1** mm
